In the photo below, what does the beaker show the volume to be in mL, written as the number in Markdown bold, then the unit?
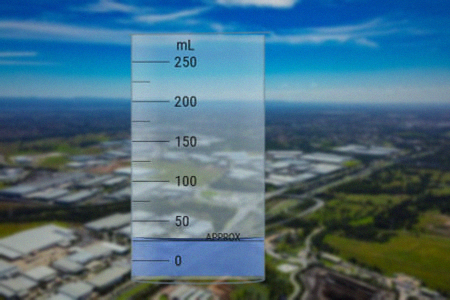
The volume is **25** mL
